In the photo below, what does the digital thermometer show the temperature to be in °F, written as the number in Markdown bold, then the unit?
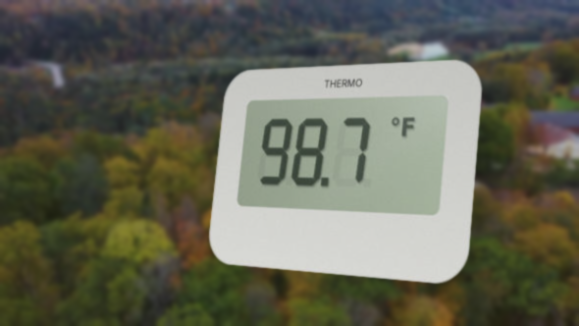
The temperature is **98.7** °F
